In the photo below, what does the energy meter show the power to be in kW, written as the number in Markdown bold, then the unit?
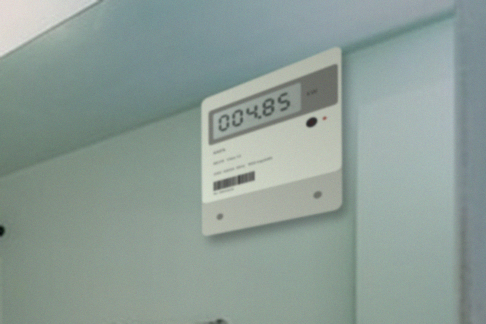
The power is **4.85** kW
